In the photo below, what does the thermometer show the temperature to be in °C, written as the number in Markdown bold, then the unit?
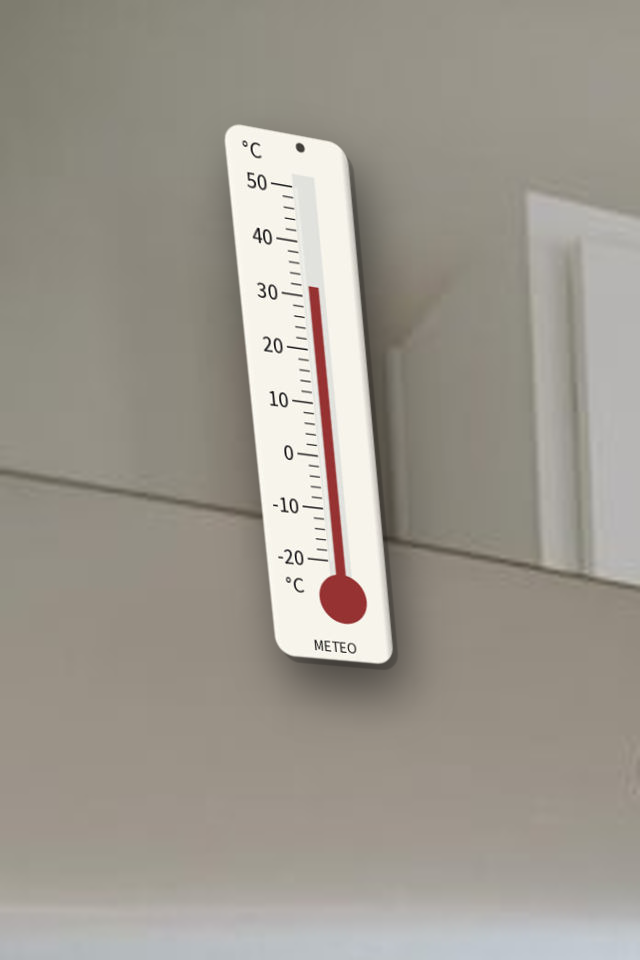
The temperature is **32** °C
